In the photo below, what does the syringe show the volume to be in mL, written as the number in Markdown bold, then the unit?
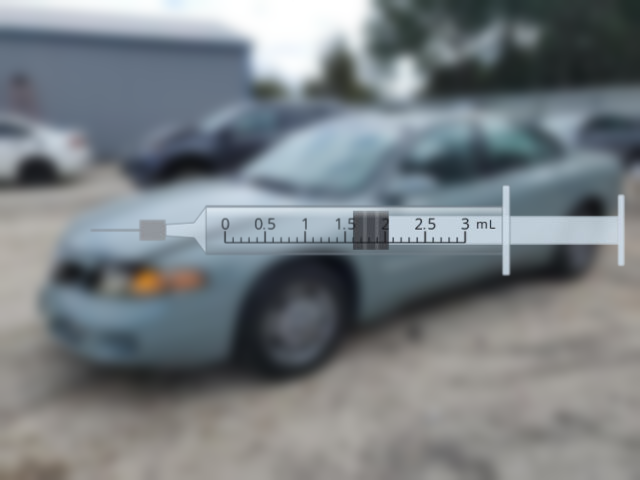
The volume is **1.6** mL
